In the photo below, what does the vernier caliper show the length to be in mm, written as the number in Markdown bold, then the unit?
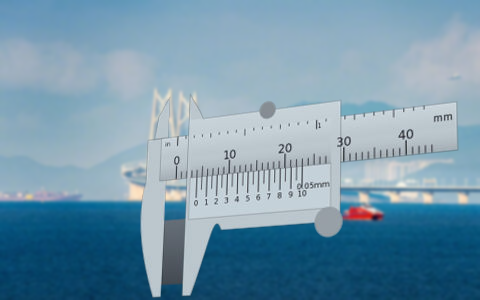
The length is **4.0** mm
